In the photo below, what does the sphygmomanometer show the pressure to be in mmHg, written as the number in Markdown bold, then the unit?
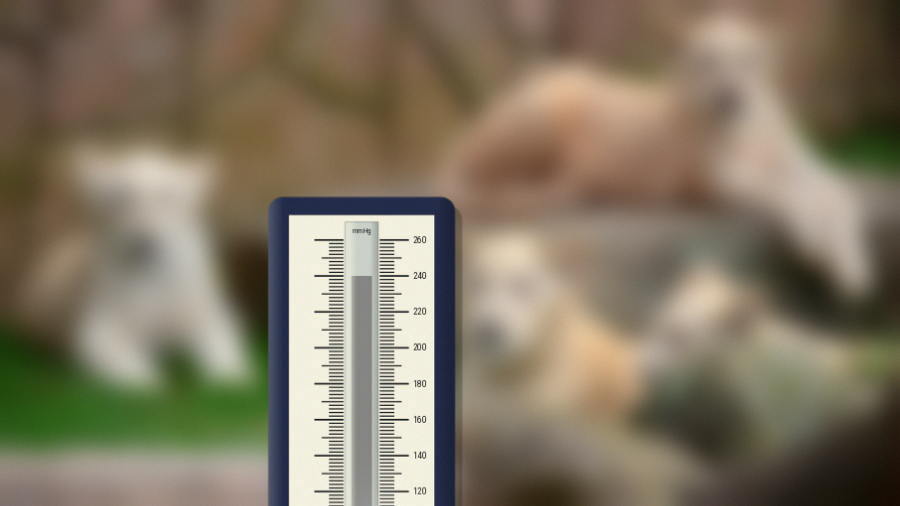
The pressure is **240** mmHg
